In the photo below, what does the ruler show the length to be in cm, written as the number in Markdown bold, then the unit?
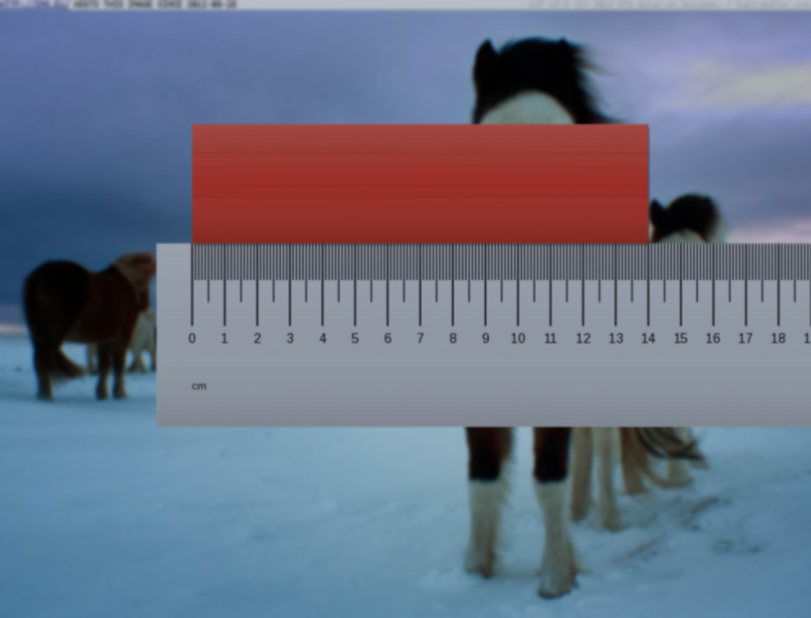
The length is **14** cm
